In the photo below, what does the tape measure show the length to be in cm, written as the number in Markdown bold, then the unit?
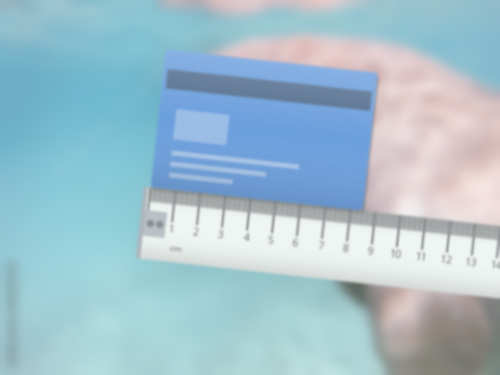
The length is **8.5** cm
